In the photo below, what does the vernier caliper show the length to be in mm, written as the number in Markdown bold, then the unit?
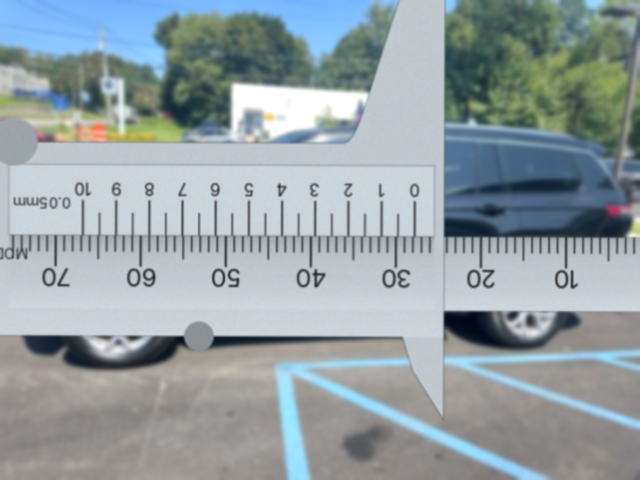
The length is **27.8** mm
